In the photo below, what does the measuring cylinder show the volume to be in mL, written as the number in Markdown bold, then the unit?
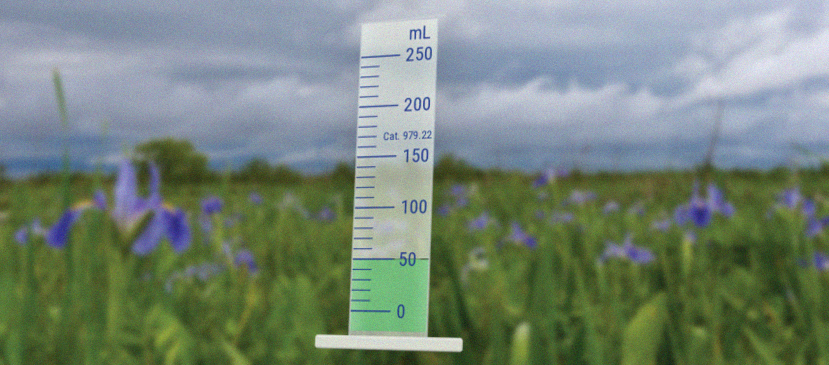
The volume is **50** mL
